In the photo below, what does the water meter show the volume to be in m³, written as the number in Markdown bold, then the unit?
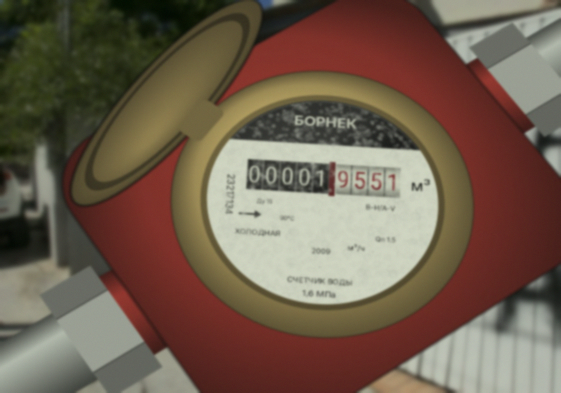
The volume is **1.9551** m³
